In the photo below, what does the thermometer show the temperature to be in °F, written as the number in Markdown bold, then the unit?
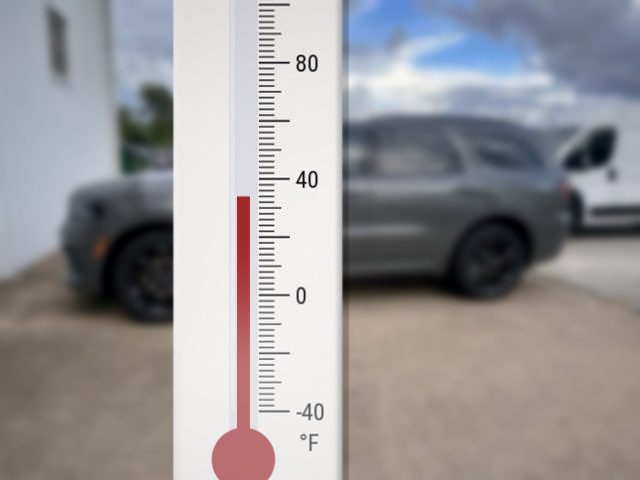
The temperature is **34** °F
